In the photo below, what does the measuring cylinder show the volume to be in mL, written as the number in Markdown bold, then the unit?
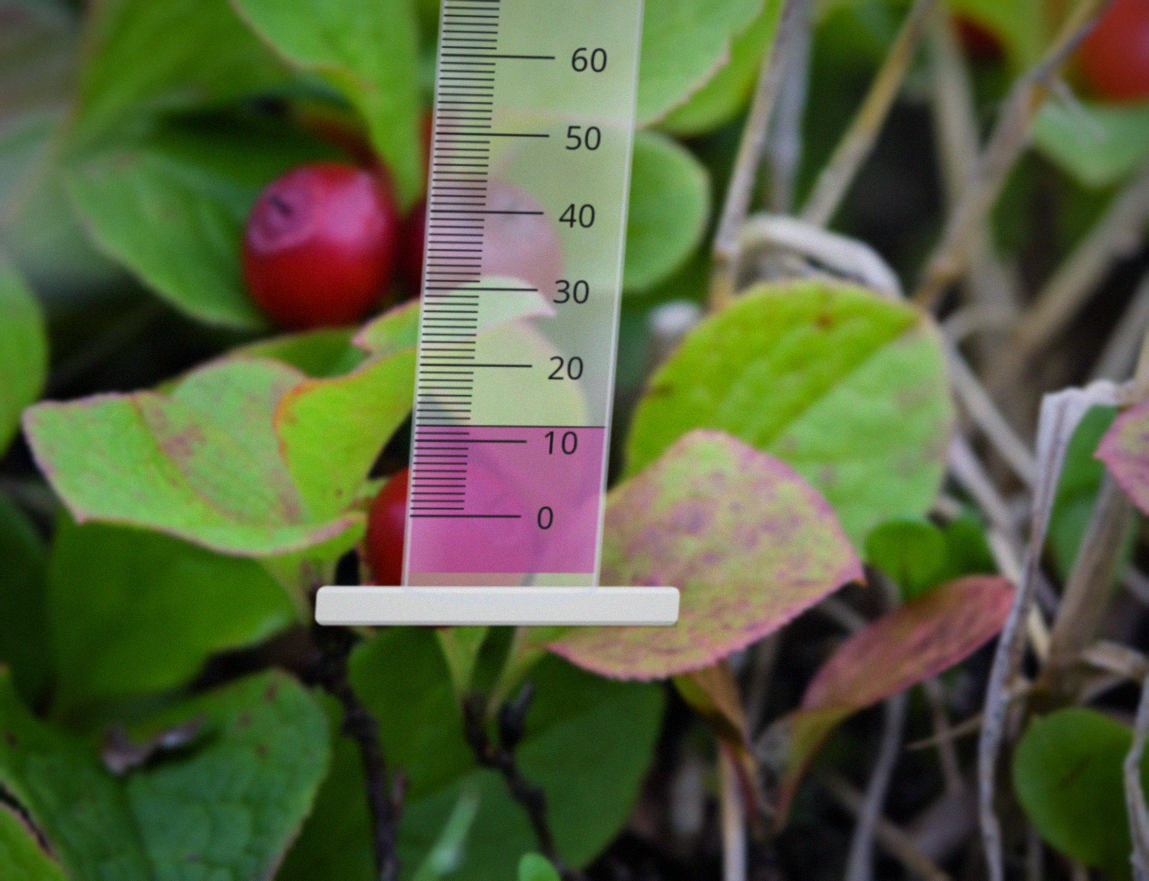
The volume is **12** mL
